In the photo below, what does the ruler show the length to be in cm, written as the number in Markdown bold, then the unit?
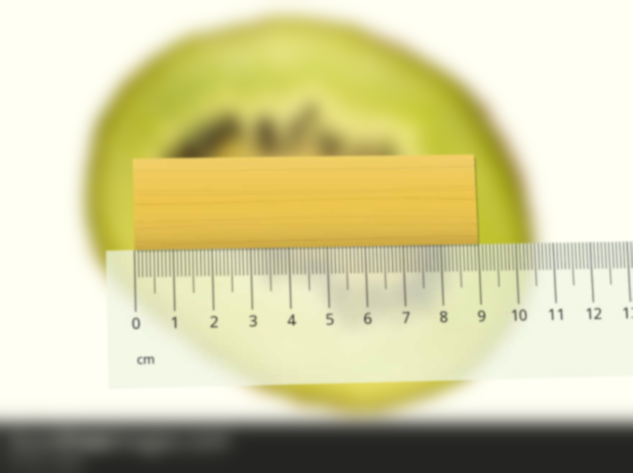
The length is **9** cm
